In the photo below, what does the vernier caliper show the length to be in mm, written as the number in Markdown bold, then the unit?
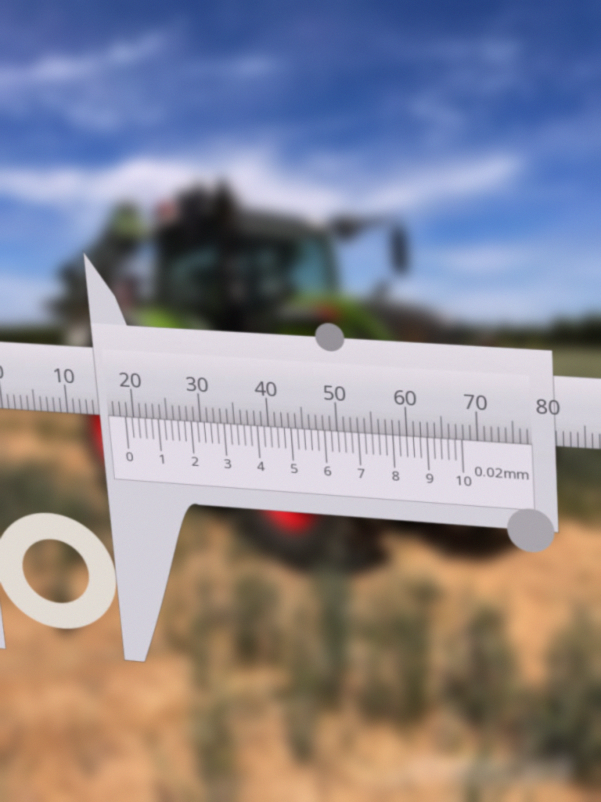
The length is **18.8** mm
